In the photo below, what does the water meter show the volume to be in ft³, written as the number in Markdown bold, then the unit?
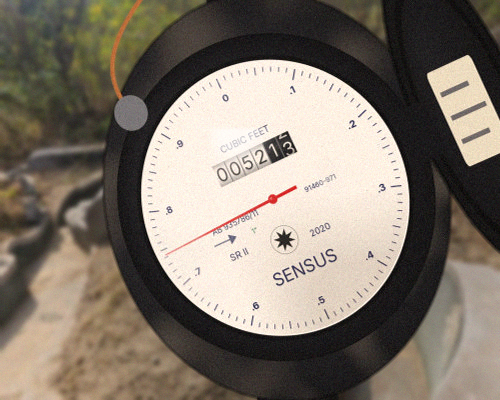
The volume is **5212.74** ft³
